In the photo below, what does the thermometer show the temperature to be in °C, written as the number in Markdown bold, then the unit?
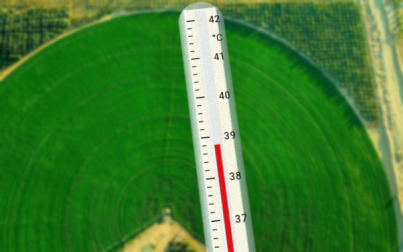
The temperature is **38.8** °C
